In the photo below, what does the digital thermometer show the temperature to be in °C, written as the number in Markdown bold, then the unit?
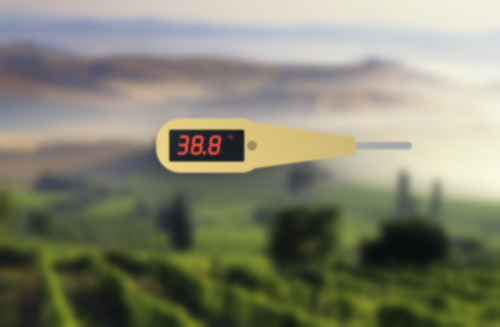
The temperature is **38.8** °C
